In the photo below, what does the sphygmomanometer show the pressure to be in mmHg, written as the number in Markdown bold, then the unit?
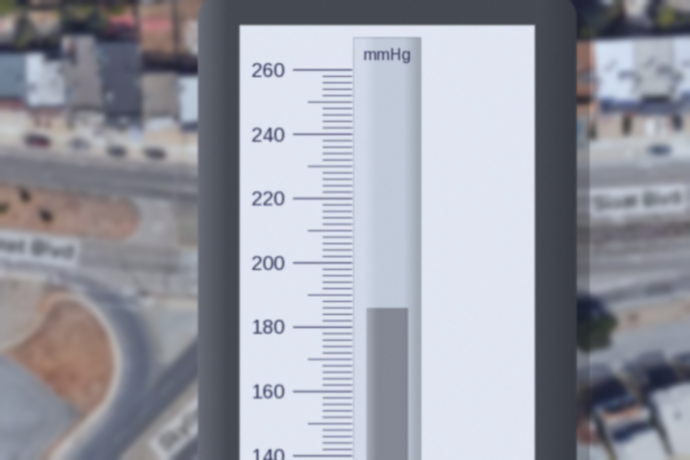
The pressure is **186** mmHg
